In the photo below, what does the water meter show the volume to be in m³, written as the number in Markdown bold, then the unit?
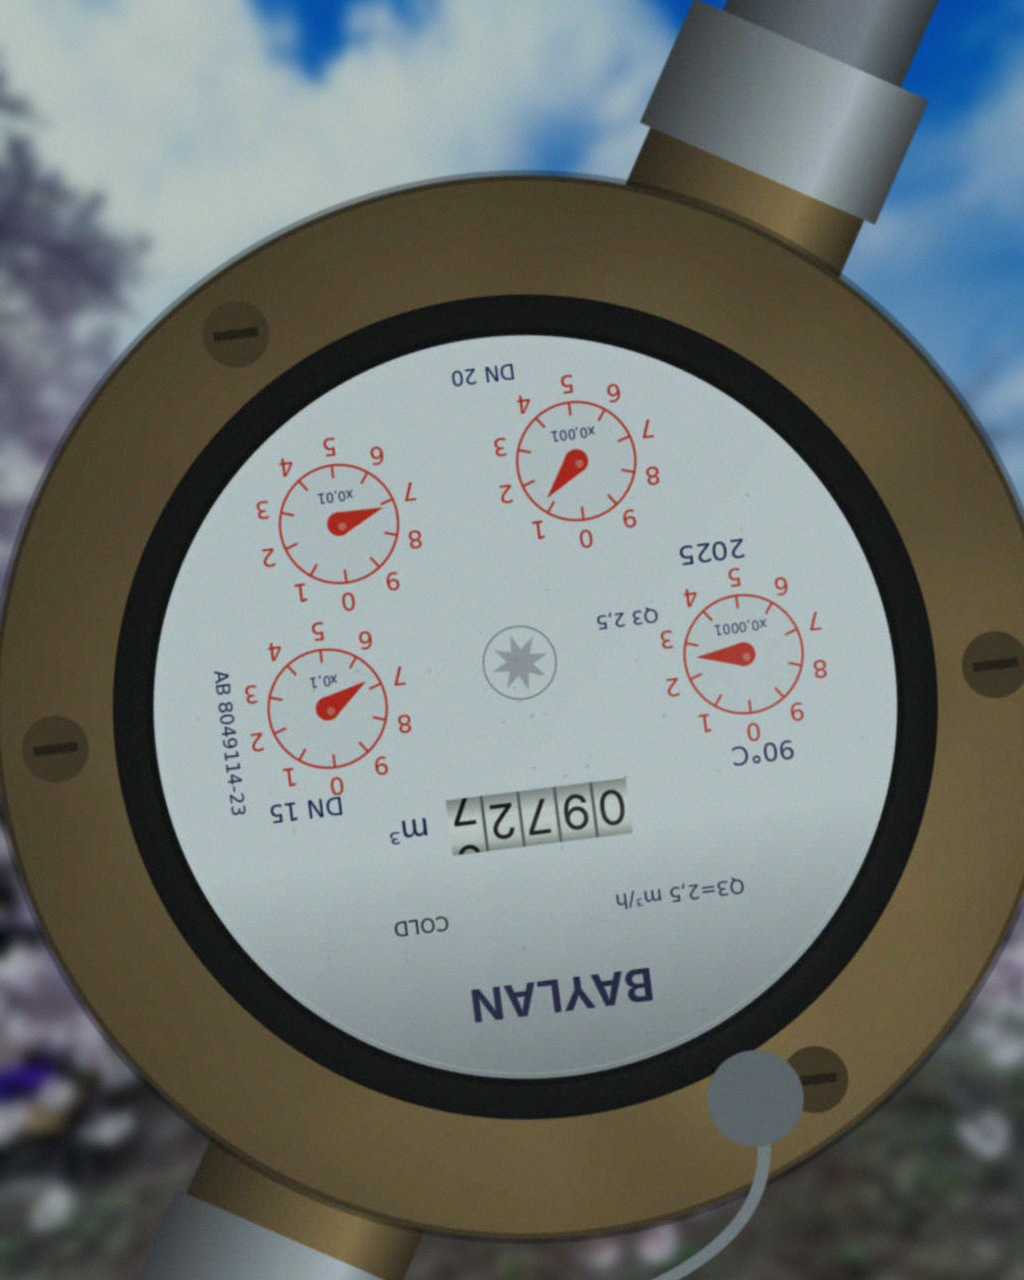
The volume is **9726.6712** m³
